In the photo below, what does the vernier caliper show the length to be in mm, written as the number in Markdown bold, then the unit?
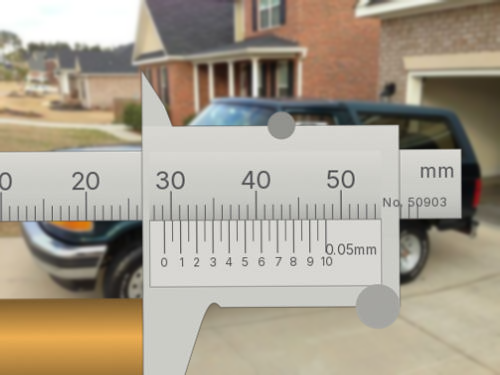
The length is **29.2** mm
